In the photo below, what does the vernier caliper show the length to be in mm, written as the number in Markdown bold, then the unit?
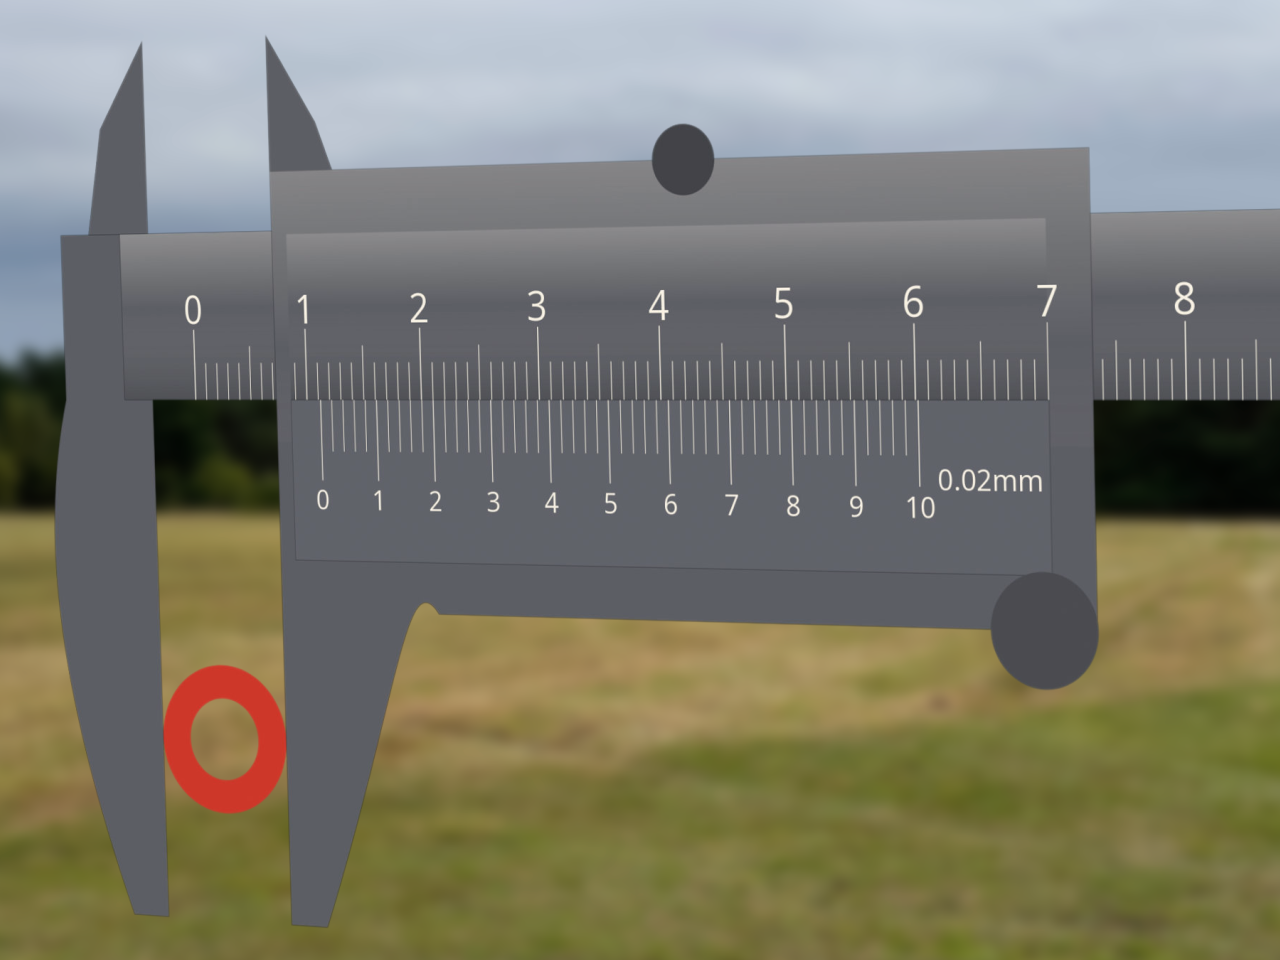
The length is **11.2** mm
